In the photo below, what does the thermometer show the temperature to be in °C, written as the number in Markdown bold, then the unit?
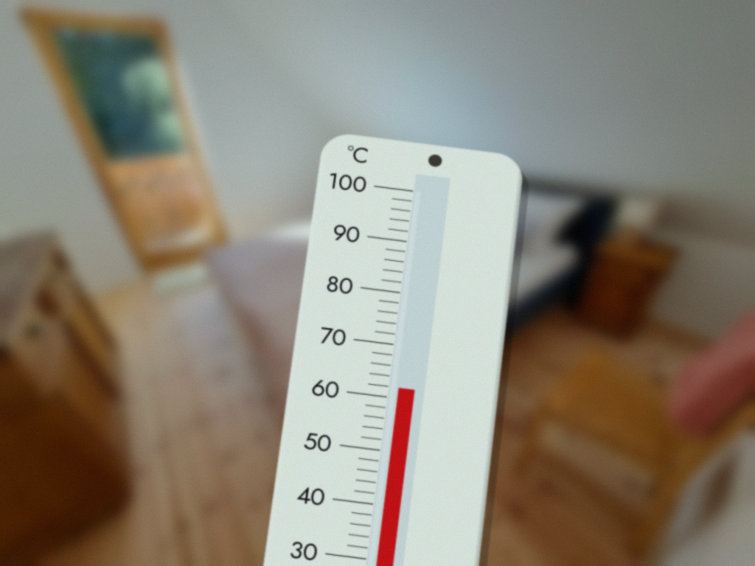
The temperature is **62** °C
